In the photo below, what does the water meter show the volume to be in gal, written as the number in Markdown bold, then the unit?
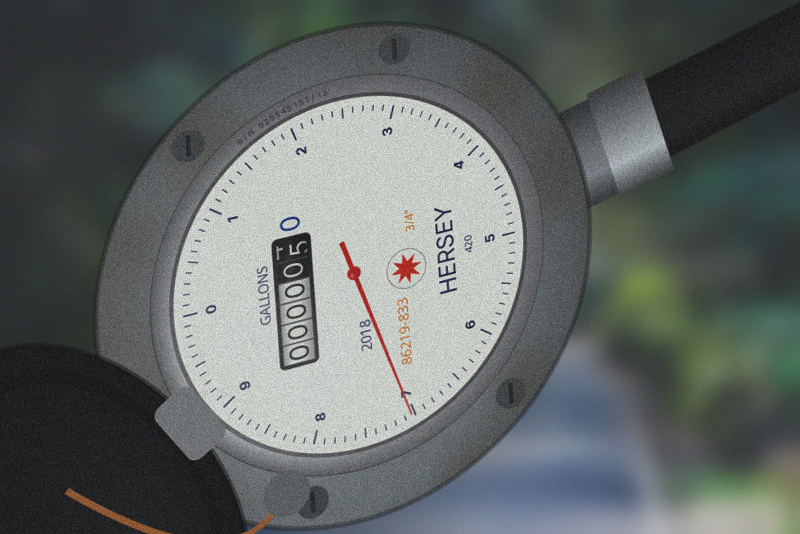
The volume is **47.0** gal
